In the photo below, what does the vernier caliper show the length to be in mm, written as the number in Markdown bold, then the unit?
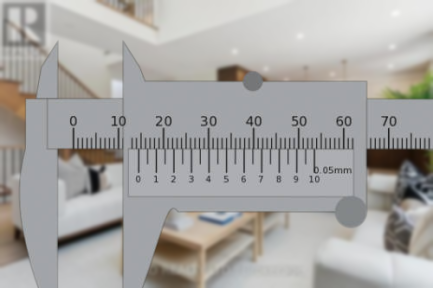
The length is **14.5** mm
